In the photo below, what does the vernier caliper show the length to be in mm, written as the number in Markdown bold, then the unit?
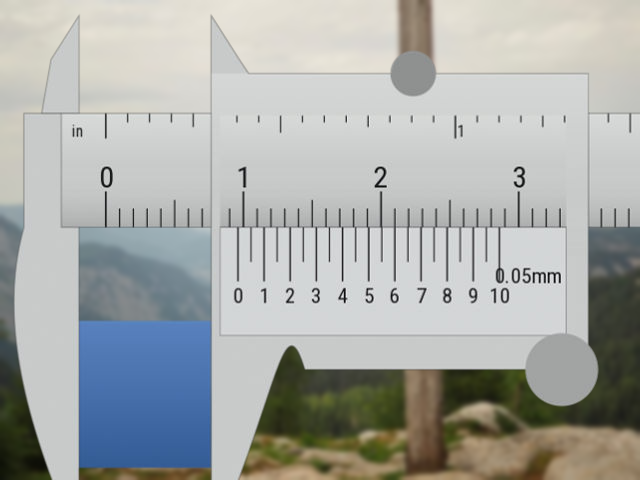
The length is **9.6** mm
